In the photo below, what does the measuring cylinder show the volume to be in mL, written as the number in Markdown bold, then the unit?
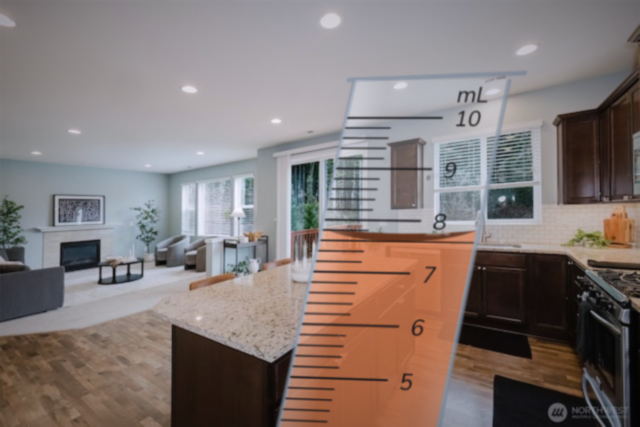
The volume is **7.6** mL
